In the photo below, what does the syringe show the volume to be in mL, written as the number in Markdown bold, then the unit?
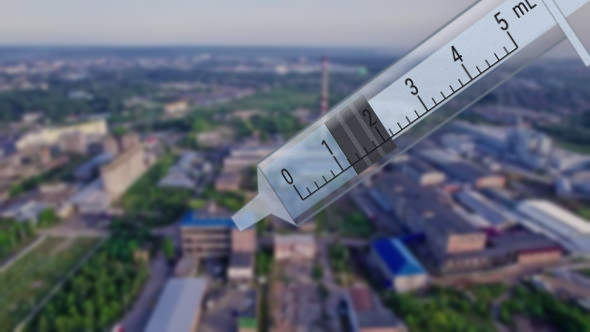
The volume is **1.2** mL
